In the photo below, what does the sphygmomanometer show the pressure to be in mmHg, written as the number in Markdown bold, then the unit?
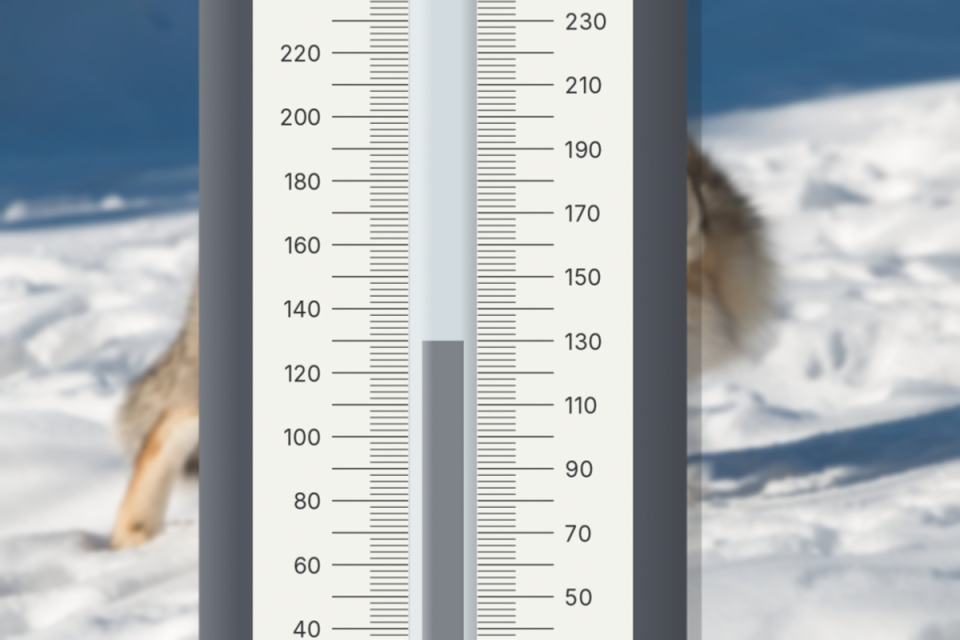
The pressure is **130** mmHg
